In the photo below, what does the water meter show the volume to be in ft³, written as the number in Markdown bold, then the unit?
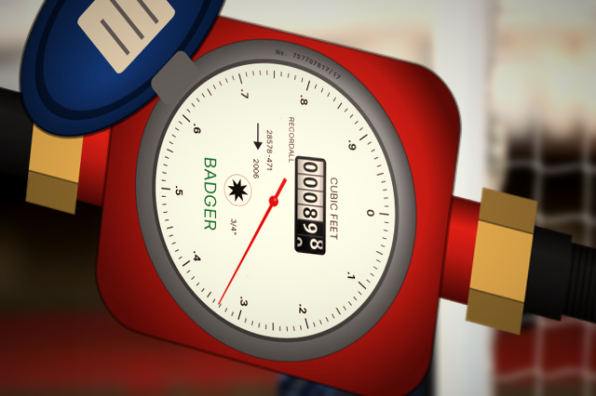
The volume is **898.33** ft³
